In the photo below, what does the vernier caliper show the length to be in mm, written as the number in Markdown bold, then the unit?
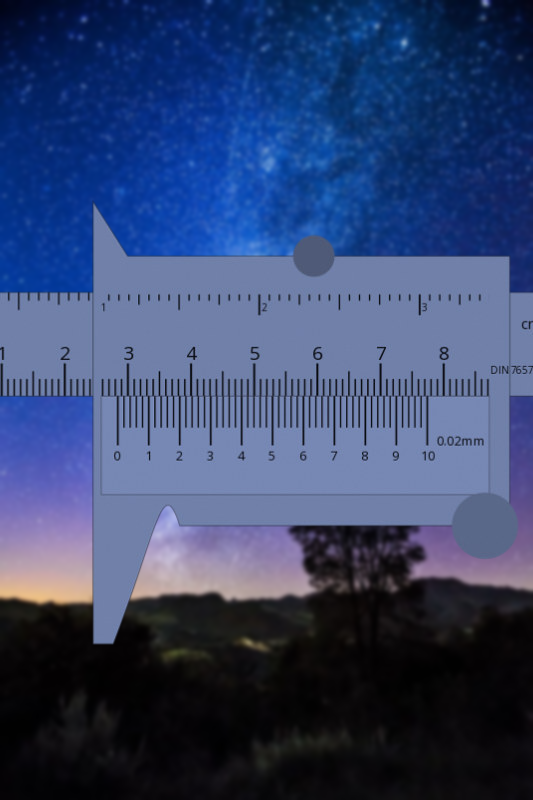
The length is **28.4** mm
